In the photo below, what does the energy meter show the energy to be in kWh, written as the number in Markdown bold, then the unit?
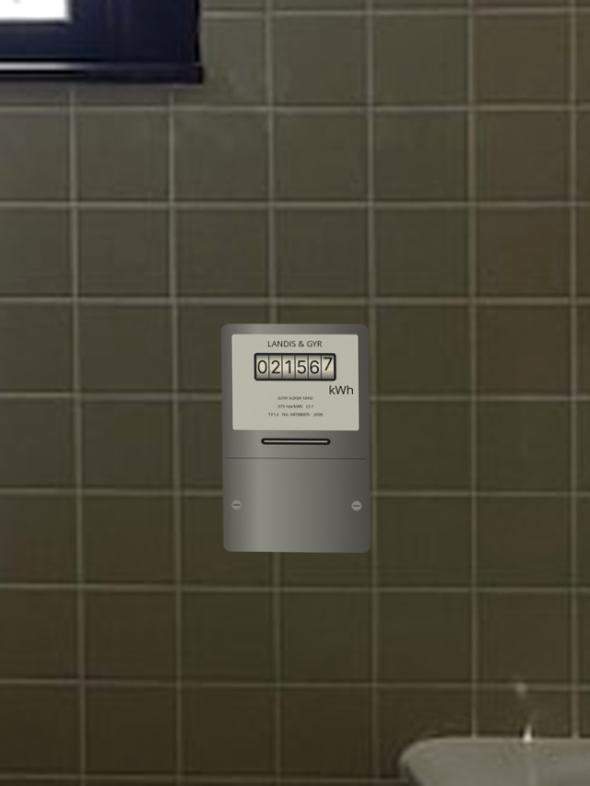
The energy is **21567** kWh
